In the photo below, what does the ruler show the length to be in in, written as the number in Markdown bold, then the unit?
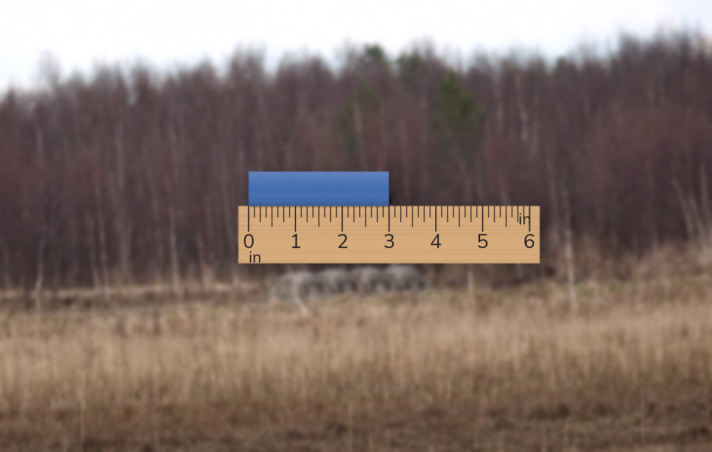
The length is **3** in
